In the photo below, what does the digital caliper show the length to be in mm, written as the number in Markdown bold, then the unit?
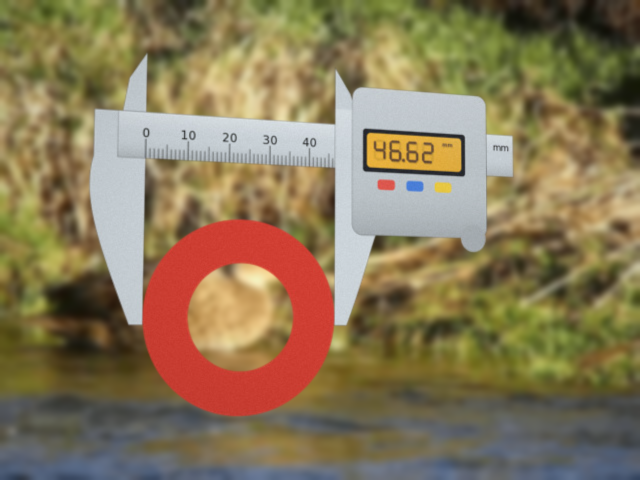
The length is **46.62** mm
